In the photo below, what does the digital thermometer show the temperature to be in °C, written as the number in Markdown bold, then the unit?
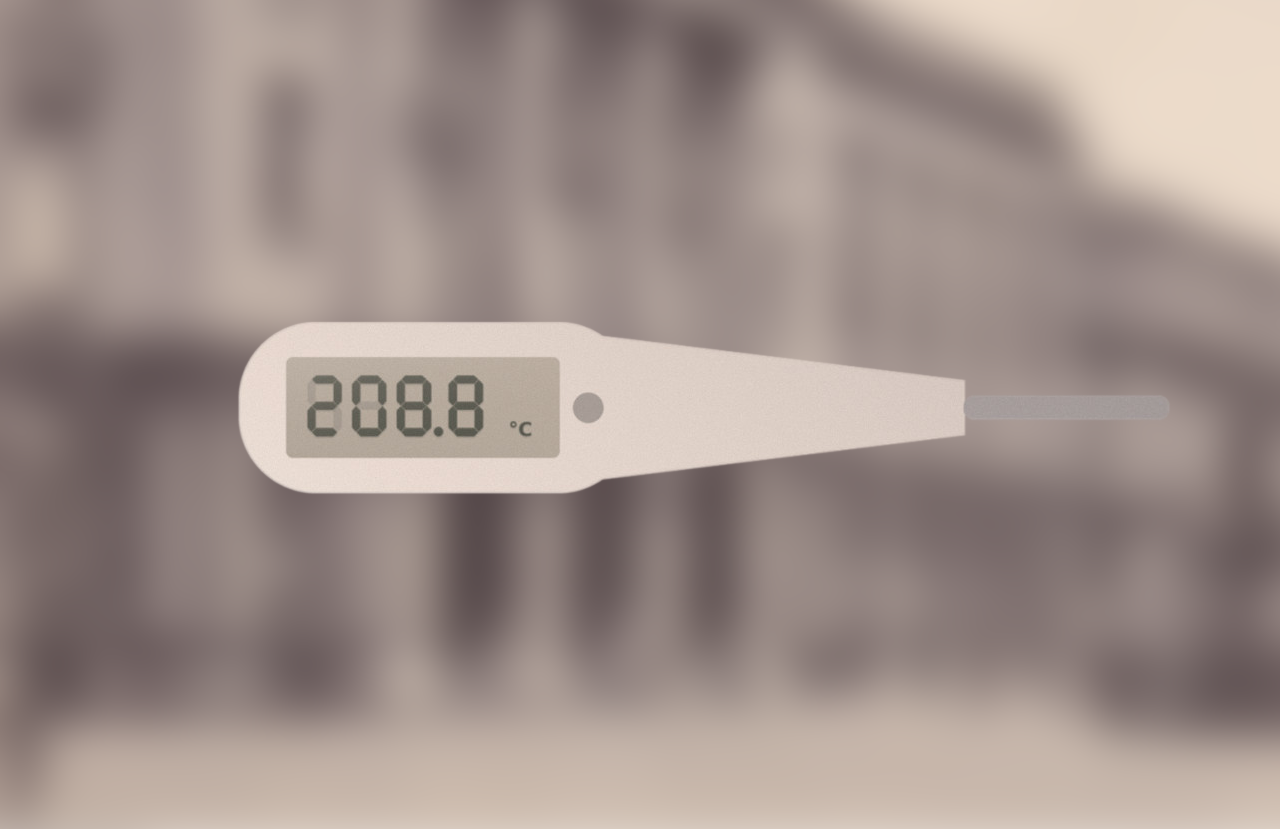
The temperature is **208.8** °C
